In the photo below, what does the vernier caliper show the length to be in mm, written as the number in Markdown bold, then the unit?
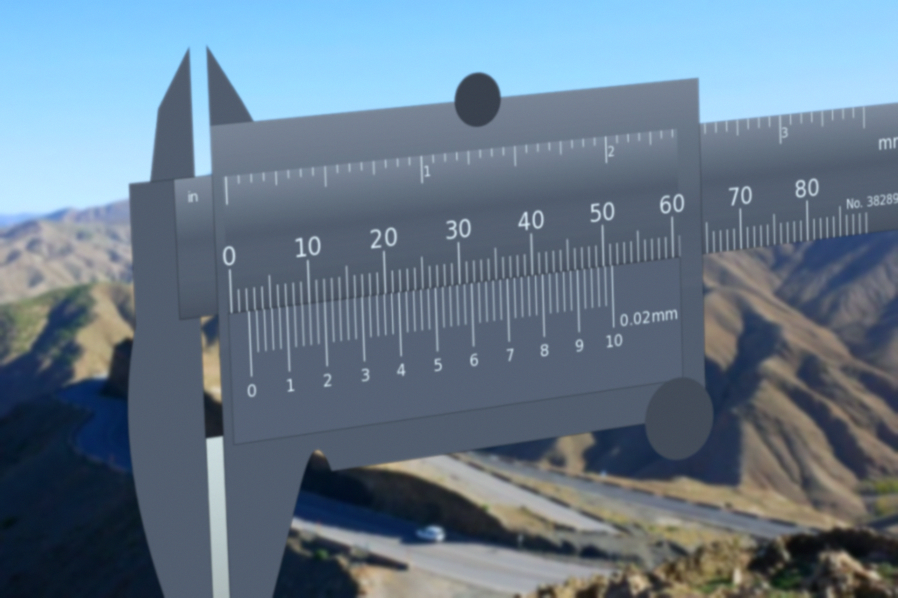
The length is **2.2** mm
